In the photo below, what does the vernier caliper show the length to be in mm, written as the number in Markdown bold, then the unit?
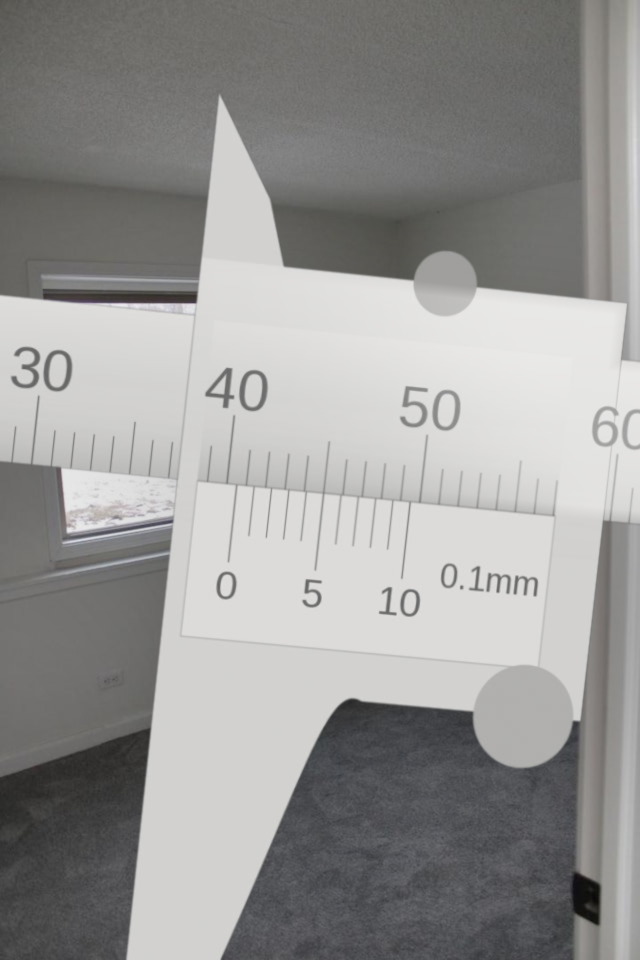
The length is **40.5** mm
